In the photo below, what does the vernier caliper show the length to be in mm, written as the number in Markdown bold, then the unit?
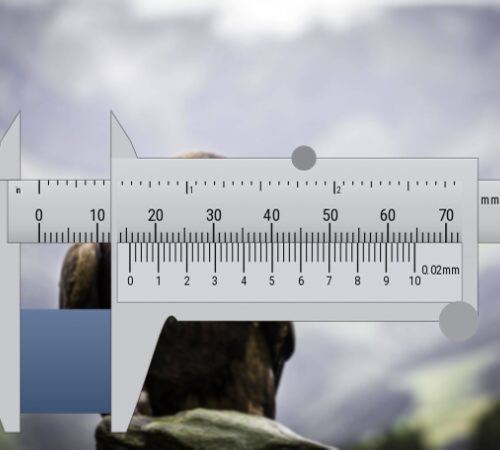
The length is **15.6** mm
